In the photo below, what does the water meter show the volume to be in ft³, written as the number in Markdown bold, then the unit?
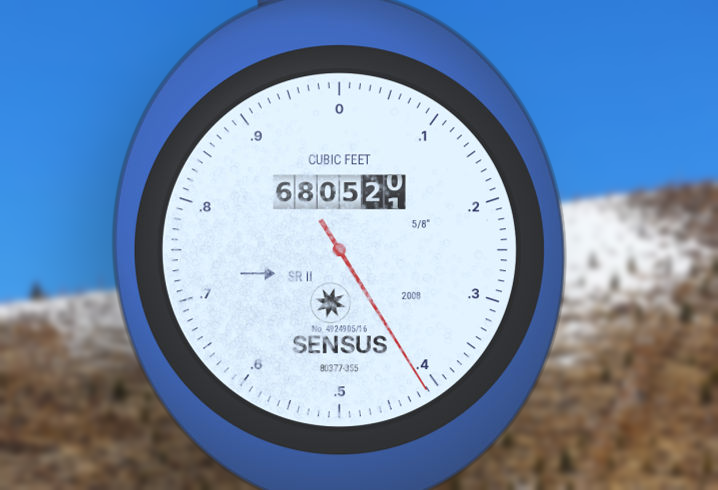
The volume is **680520.41** ft³
